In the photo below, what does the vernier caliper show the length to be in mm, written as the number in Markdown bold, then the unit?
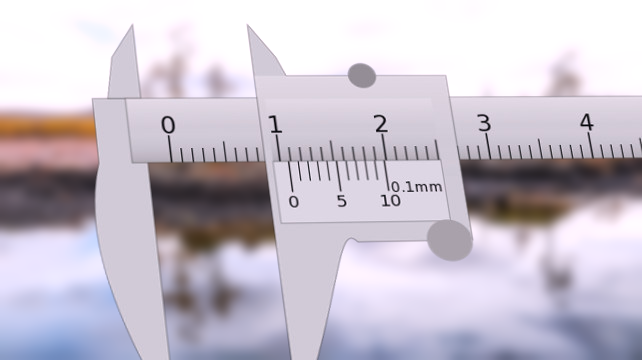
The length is **10.8** mm
